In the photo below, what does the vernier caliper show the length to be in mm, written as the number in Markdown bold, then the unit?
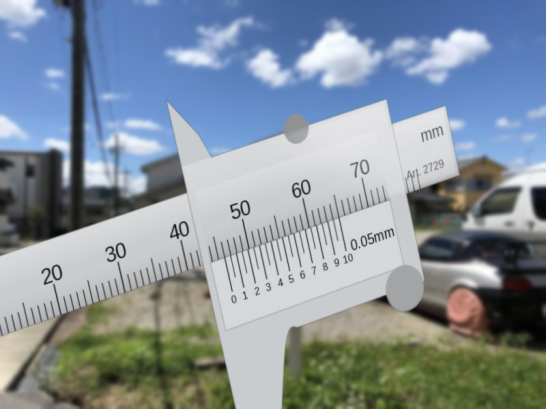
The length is **46.0** mm
